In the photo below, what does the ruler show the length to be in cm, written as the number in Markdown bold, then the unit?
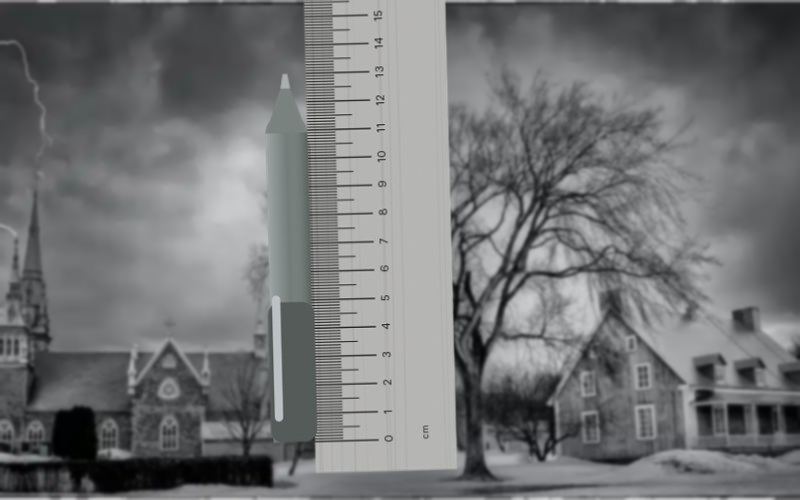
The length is **13** cm
